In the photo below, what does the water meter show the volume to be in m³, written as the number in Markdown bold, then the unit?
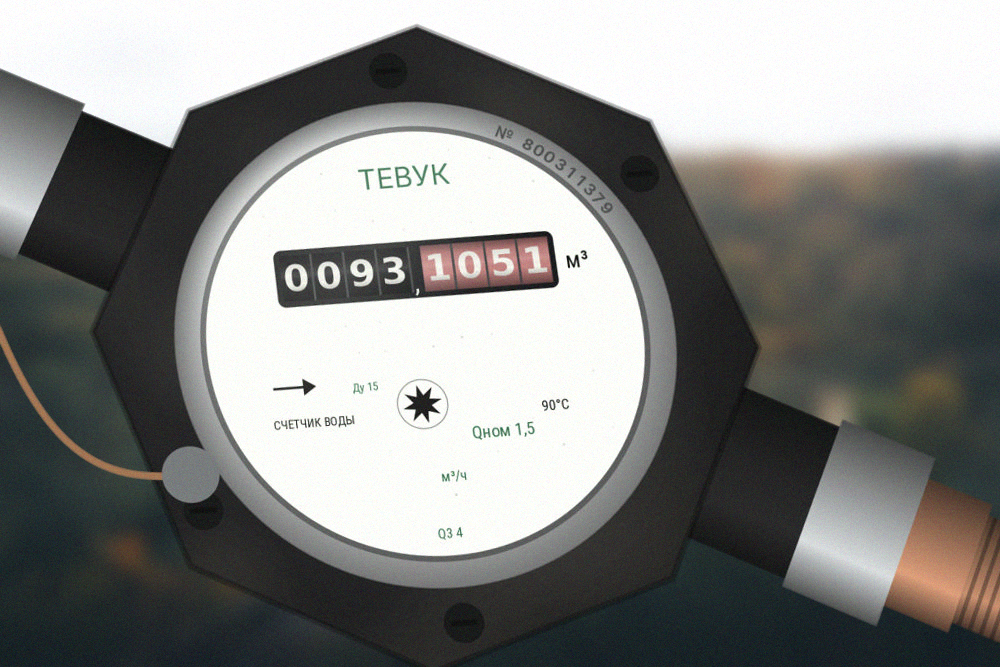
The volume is **93.1051** m³
